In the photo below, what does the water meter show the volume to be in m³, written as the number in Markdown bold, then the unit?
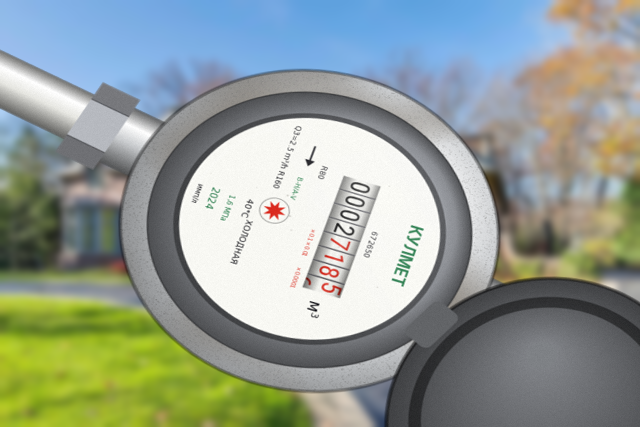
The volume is **2.7185** m³
